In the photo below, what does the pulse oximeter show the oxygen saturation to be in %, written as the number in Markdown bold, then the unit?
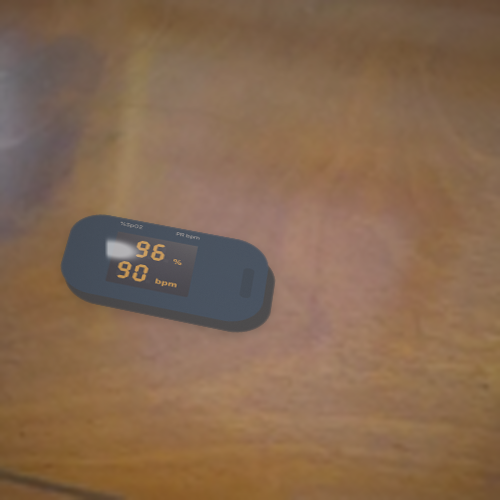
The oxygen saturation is **96** %
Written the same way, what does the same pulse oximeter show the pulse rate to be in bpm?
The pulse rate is **90** bpm
